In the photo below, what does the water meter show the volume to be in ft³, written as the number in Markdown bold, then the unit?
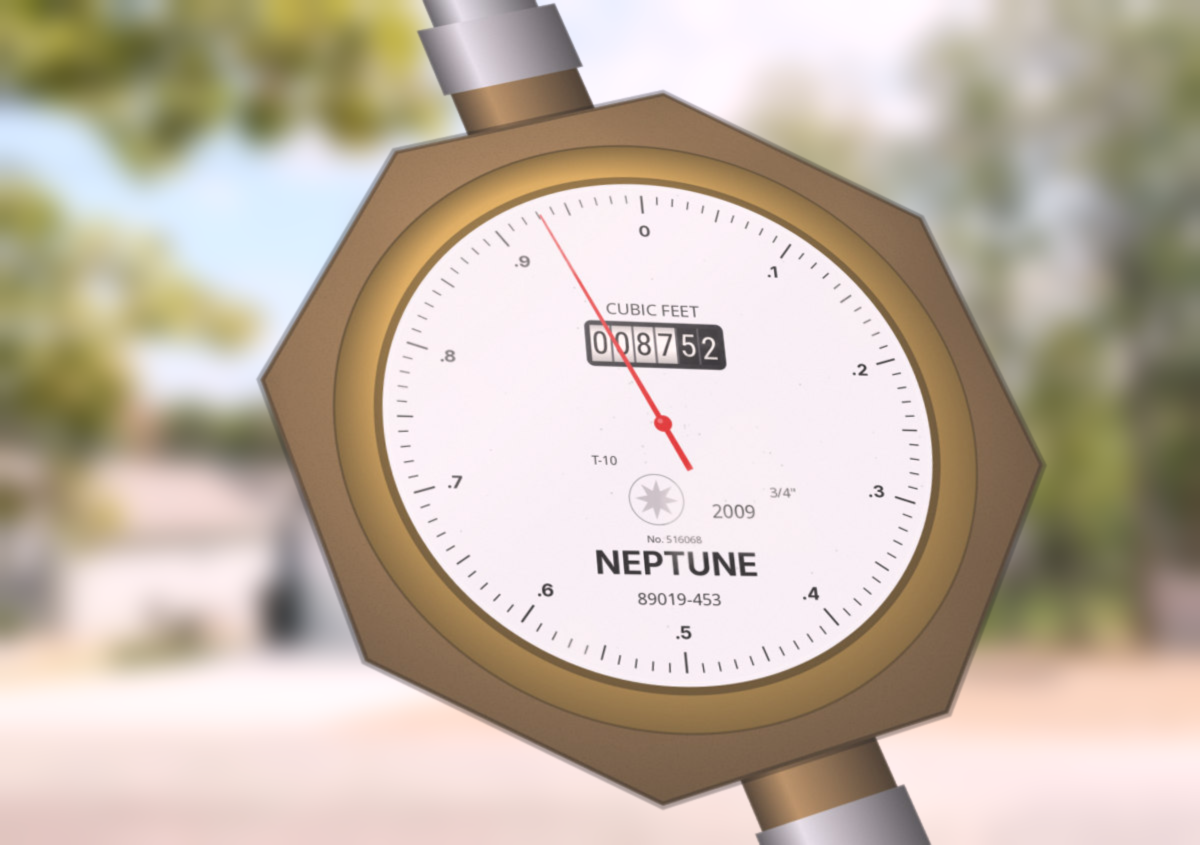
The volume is **8751.93** ft³
